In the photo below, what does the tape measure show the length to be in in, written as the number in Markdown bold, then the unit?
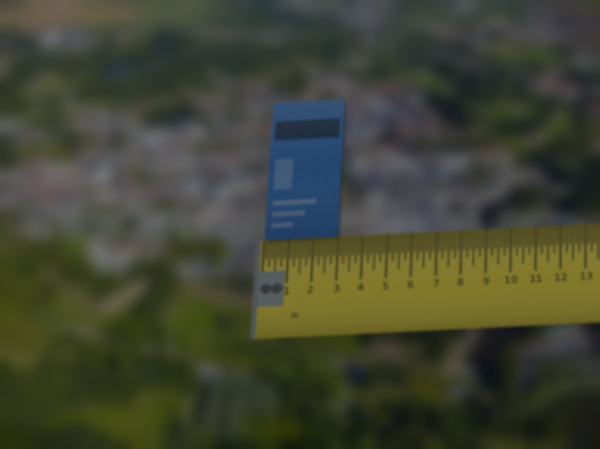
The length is **3** in
